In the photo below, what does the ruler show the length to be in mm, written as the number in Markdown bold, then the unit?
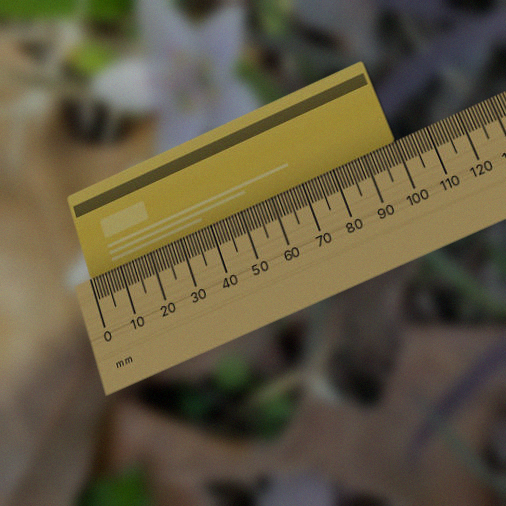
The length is **100** mm
